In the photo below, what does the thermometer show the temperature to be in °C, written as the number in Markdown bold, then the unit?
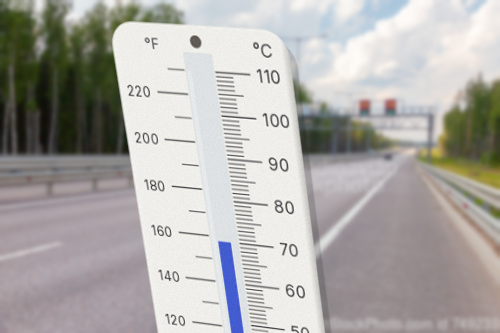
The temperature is **70** °C
